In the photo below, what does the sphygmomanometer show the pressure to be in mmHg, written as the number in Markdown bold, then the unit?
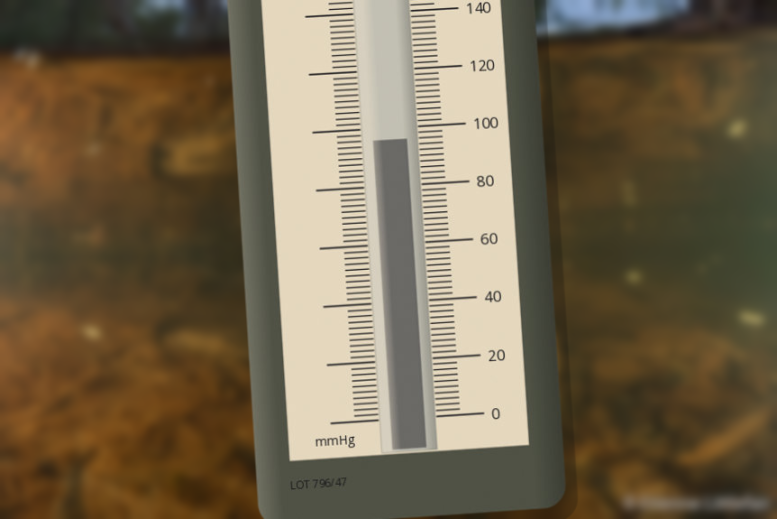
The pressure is **96** mmHg
